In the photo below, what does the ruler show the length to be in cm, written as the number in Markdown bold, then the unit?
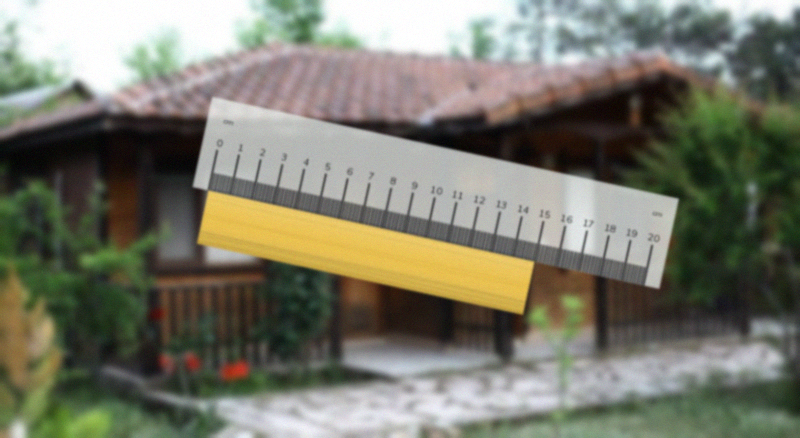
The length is **15** cm
